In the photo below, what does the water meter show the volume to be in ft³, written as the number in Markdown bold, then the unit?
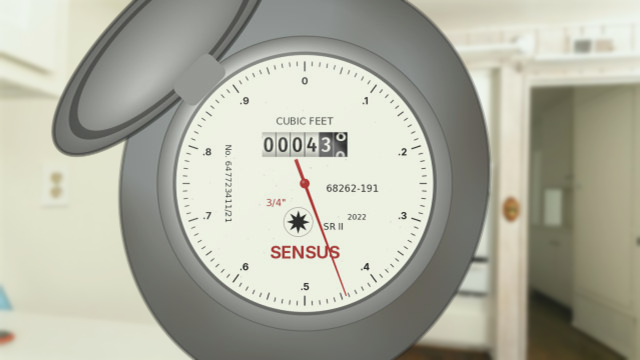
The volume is **438.44** ft³
